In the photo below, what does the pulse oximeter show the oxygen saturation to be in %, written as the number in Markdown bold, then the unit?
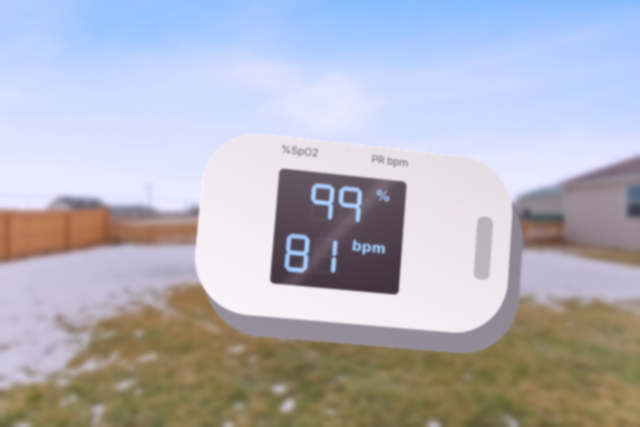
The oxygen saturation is **99** %
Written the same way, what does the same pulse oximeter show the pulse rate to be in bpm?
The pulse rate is **81** bpm
